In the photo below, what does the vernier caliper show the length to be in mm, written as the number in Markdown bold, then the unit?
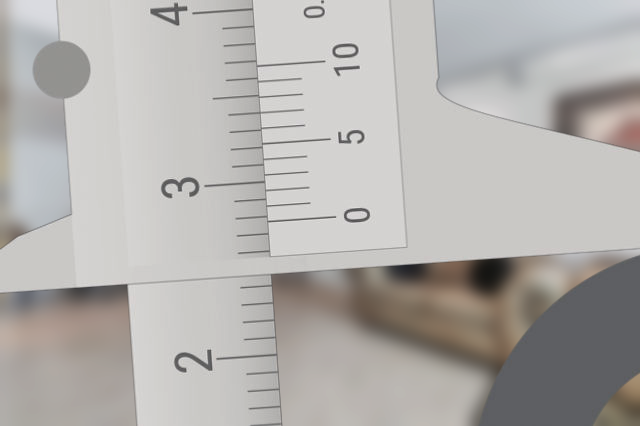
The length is **27.7** mm
